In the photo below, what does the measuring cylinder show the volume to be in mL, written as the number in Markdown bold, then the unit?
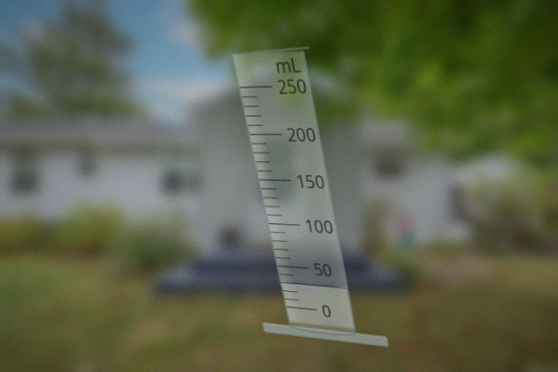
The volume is **30** mL
